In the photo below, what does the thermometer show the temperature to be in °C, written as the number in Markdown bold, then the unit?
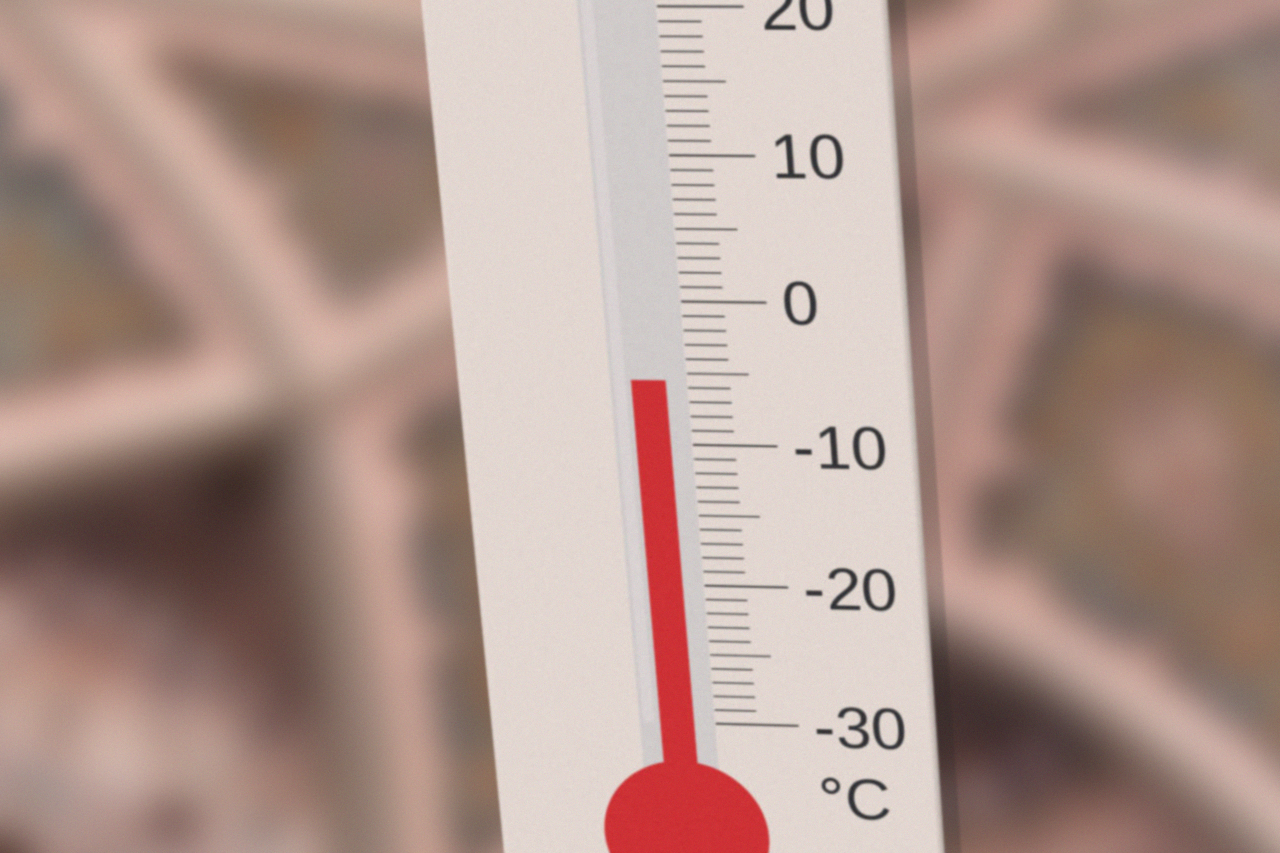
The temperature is **-5.5** °C
